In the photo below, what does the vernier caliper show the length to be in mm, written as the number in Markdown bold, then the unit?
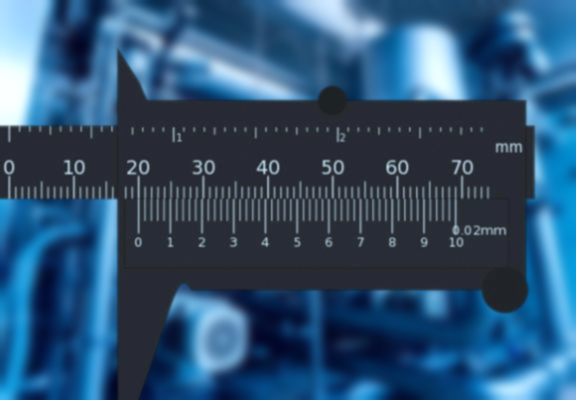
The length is **20.0** mm
